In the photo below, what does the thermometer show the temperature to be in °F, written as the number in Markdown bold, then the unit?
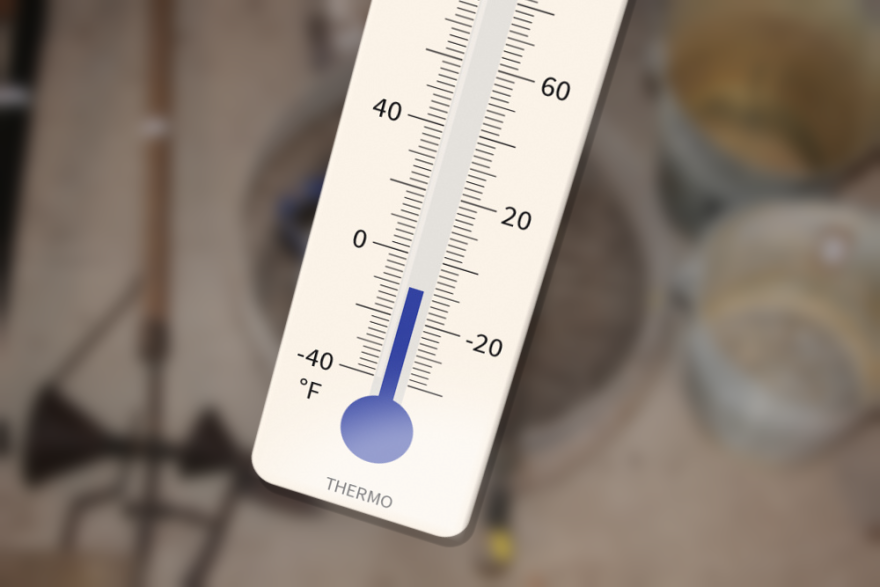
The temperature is **-10** °F
